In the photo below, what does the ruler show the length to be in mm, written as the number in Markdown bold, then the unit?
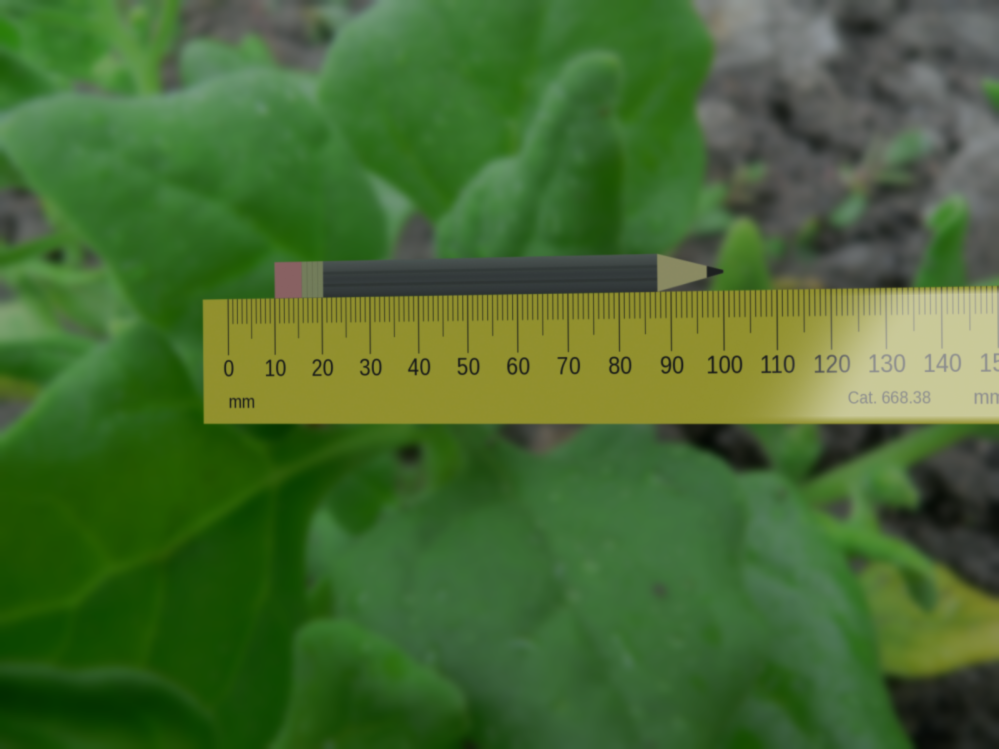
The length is **90** mm
